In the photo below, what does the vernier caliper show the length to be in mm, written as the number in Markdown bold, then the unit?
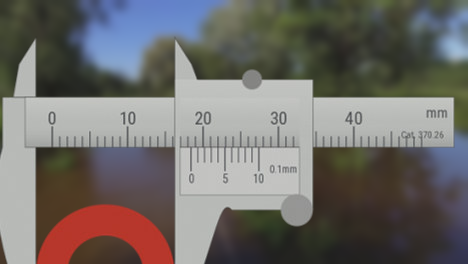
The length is **18.4** mm
